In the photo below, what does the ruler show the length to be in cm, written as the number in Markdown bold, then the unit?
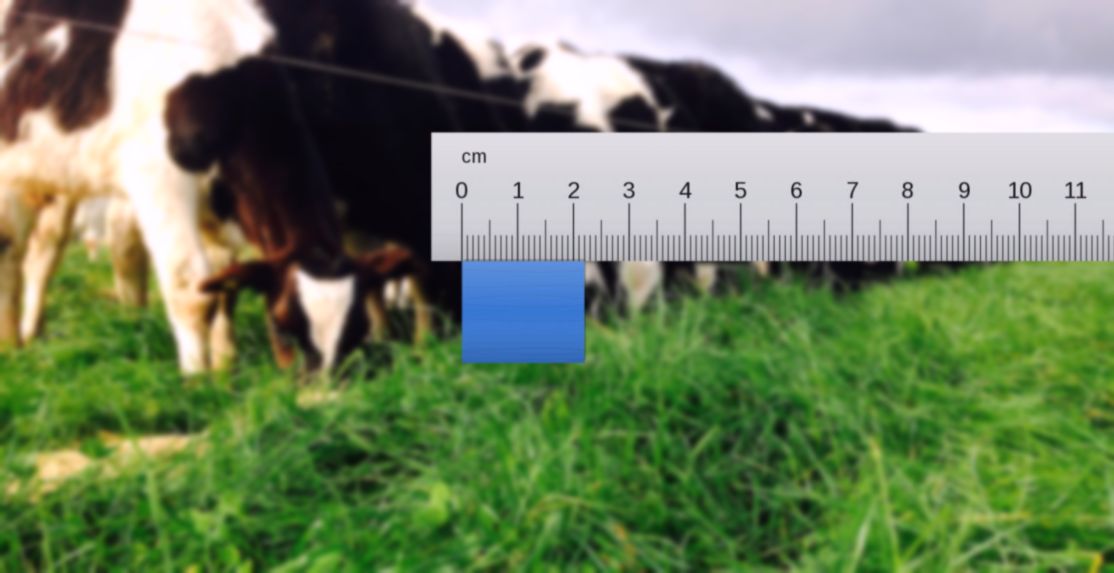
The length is **2.2** cm
